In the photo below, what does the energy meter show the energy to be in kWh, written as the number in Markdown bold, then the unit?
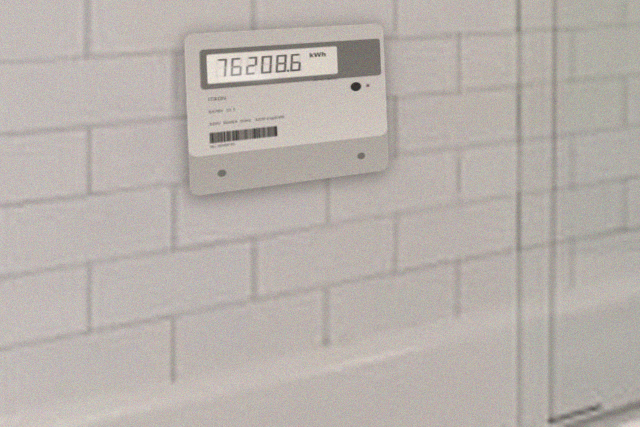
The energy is **76208.6** kWh
